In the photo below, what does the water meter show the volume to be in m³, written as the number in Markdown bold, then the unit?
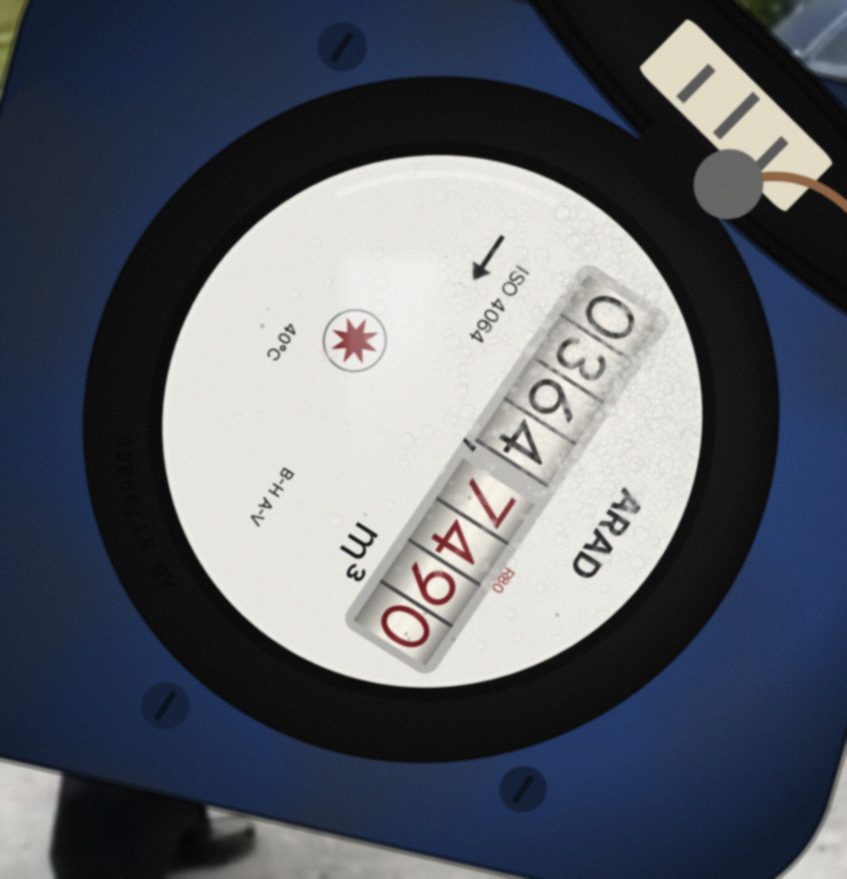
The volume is **364.7490** m³
